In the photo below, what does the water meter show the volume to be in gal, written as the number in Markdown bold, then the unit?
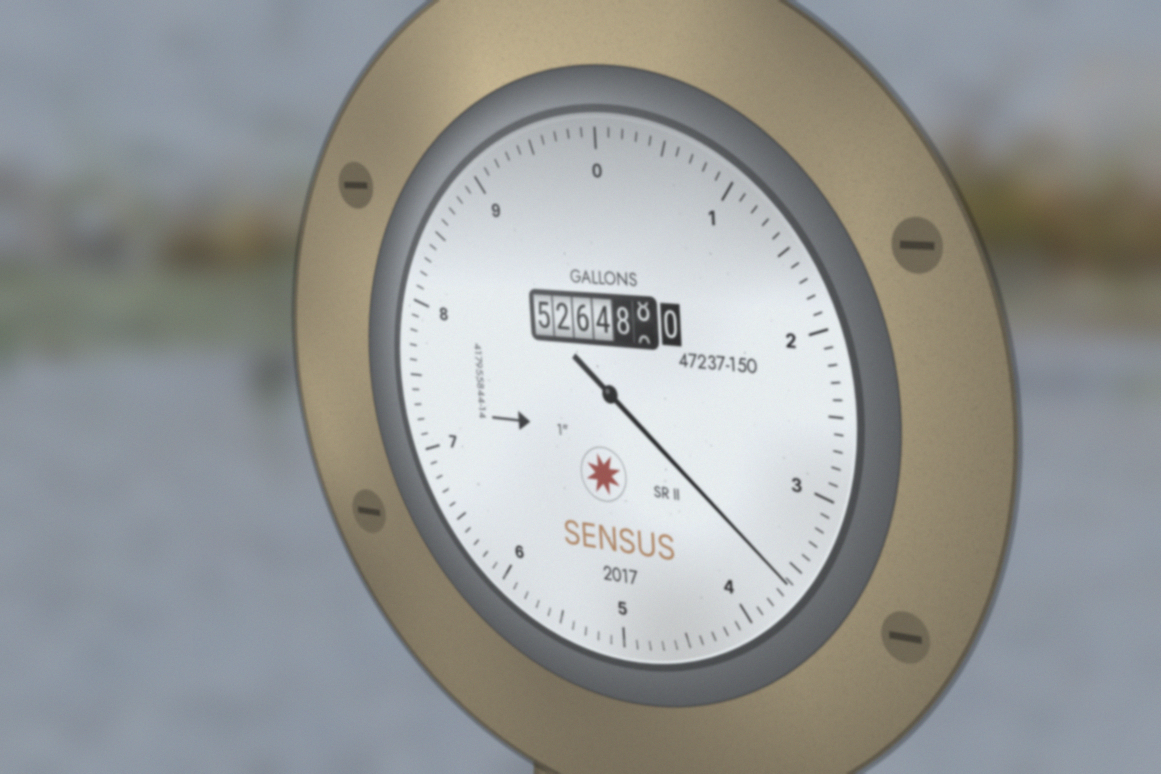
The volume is **5264883.6** gal
